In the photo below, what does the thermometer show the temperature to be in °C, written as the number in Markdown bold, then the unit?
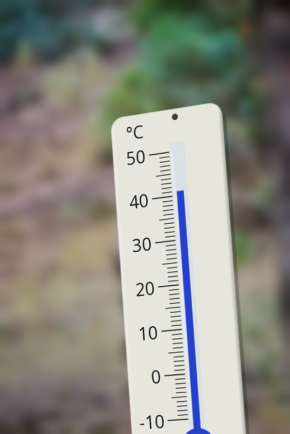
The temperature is **41** °C
